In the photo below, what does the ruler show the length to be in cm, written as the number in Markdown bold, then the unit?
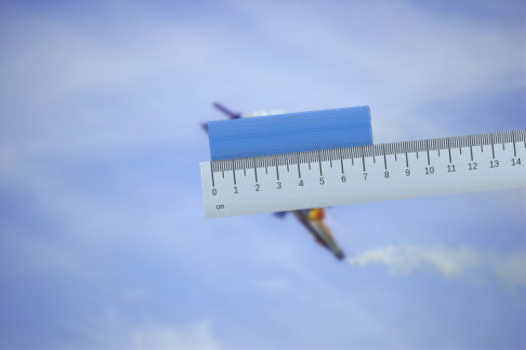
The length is **7.5** cm
